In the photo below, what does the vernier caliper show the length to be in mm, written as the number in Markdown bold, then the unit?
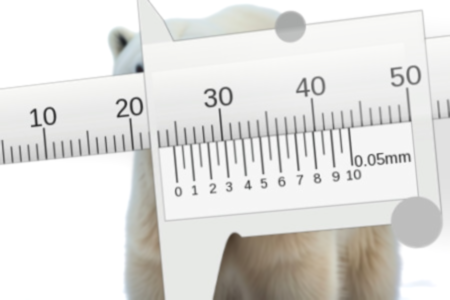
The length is **24.6** mm
